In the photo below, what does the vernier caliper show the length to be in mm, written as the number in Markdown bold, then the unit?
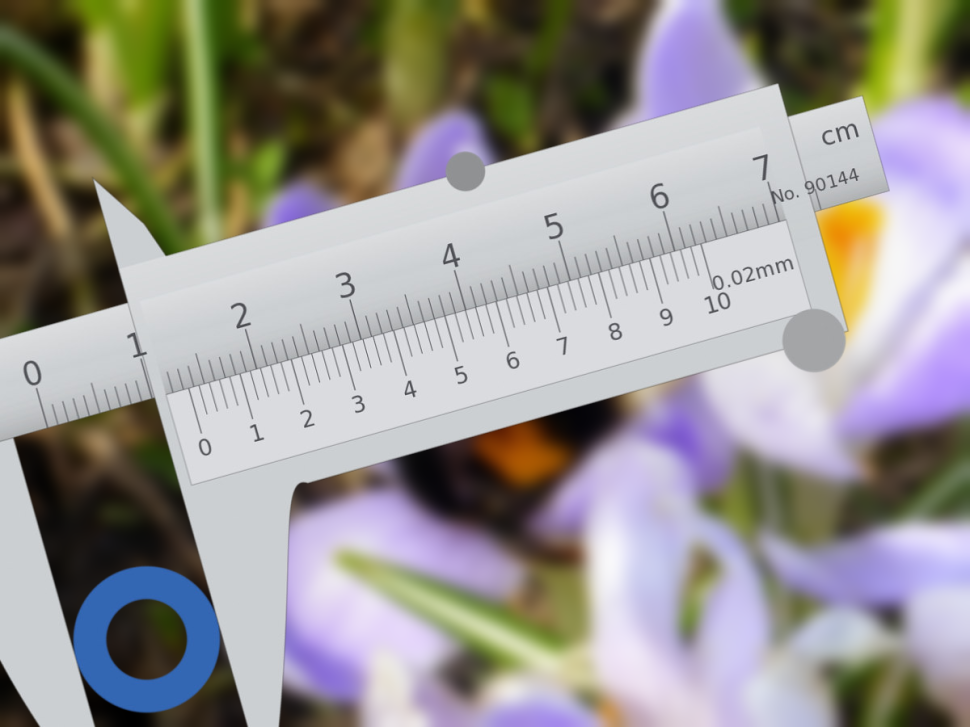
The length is **13.5** mm
